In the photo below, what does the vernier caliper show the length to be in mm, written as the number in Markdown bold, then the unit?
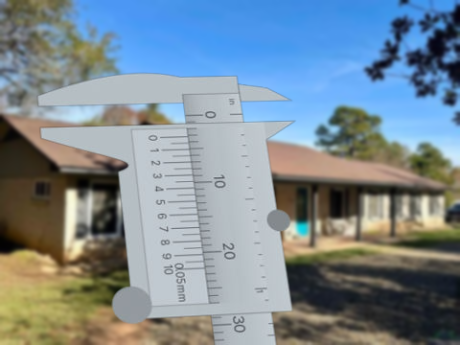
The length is **3.2** mm
